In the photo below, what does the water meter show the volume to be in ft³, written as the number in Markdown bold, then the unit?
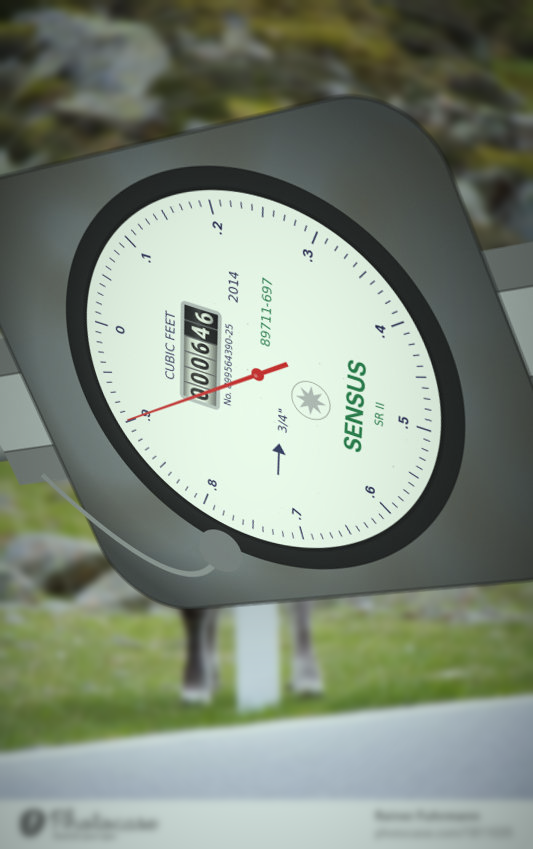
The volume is **645.90** ft³
